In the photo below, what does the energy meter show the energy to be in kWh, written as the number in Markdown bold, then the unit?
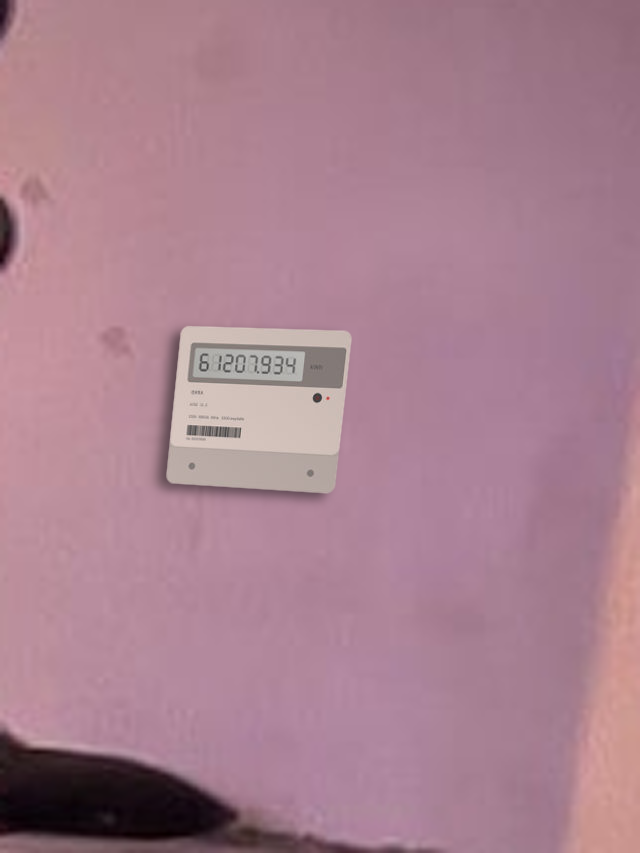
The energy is **61207.934** kWh
